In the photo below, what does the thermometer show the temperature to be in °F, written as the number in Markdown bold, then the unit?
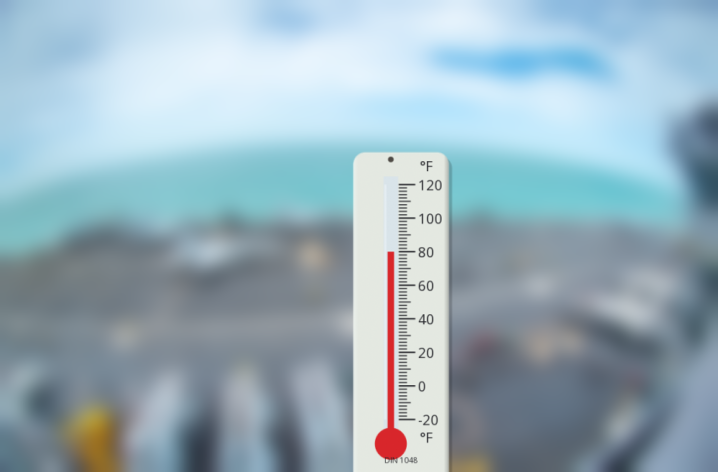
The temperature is **80** °F
